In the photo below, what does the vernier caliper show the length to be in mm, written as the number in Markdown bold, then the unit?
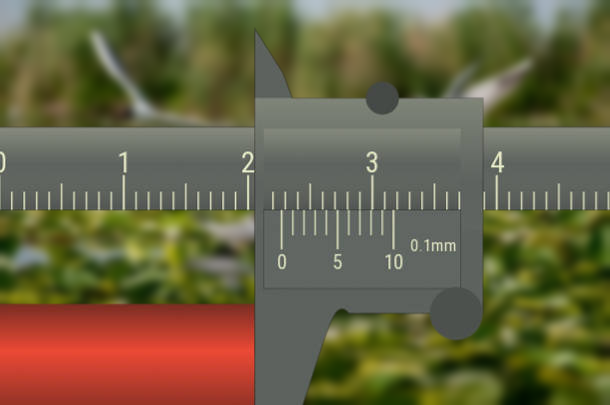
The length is **22.7** mm
